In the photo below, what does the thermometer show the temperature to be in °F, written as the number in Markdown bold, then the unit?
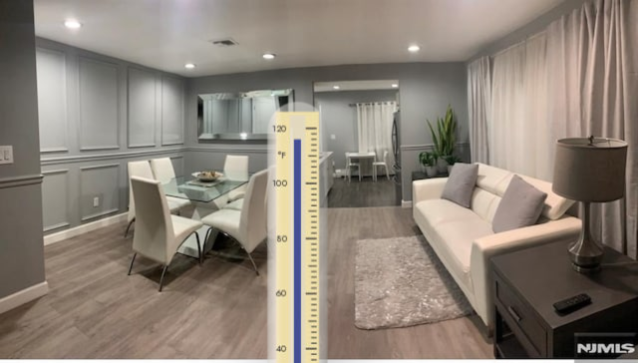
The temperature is **116** °F
